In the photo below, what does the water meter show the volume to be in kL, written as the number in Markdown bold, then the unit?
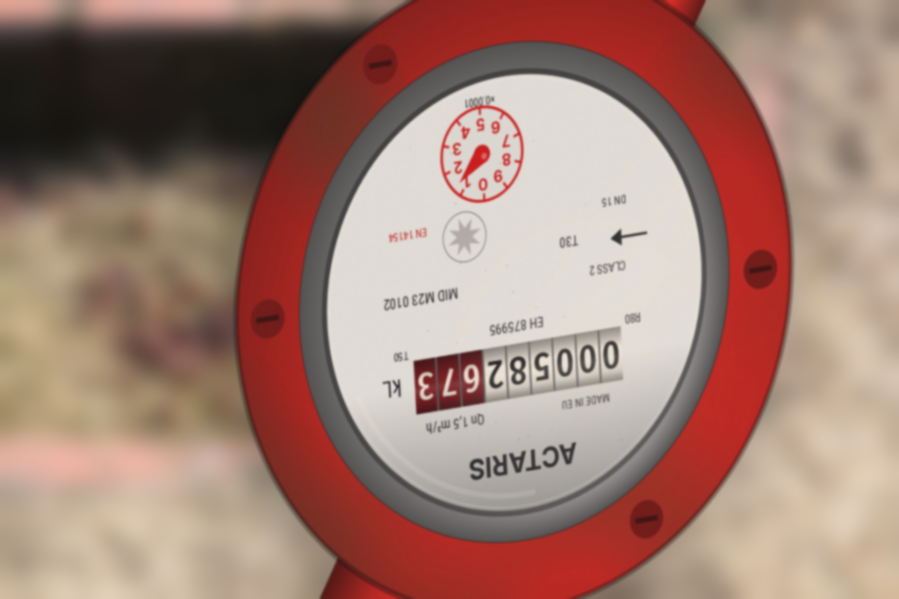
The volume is **582.6731** kL
